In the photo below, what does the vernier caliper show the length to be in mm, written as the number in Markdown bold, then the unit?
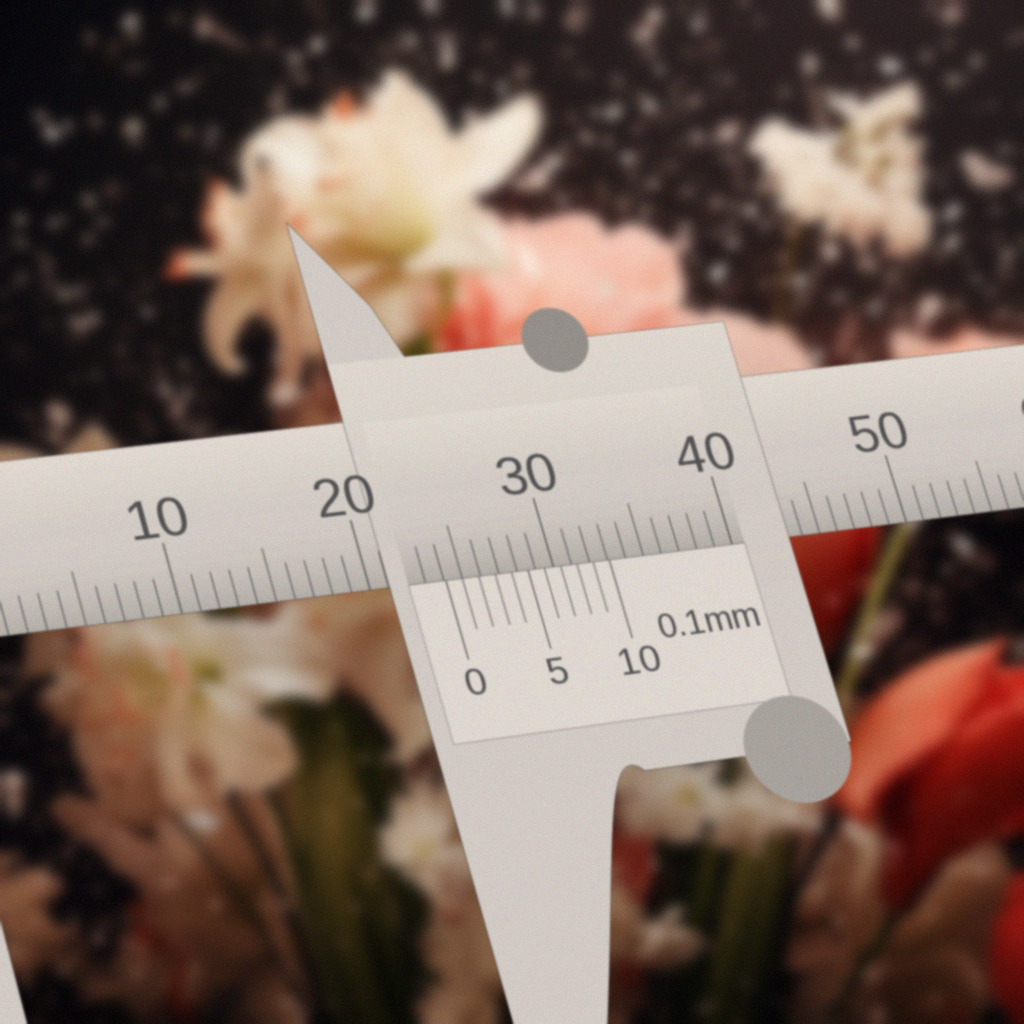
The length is **24.1** mm
